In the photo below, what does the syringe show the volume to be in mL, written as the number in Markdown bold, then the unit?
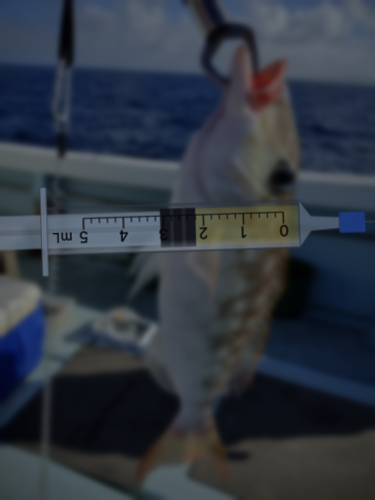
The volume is **2.2** mL
